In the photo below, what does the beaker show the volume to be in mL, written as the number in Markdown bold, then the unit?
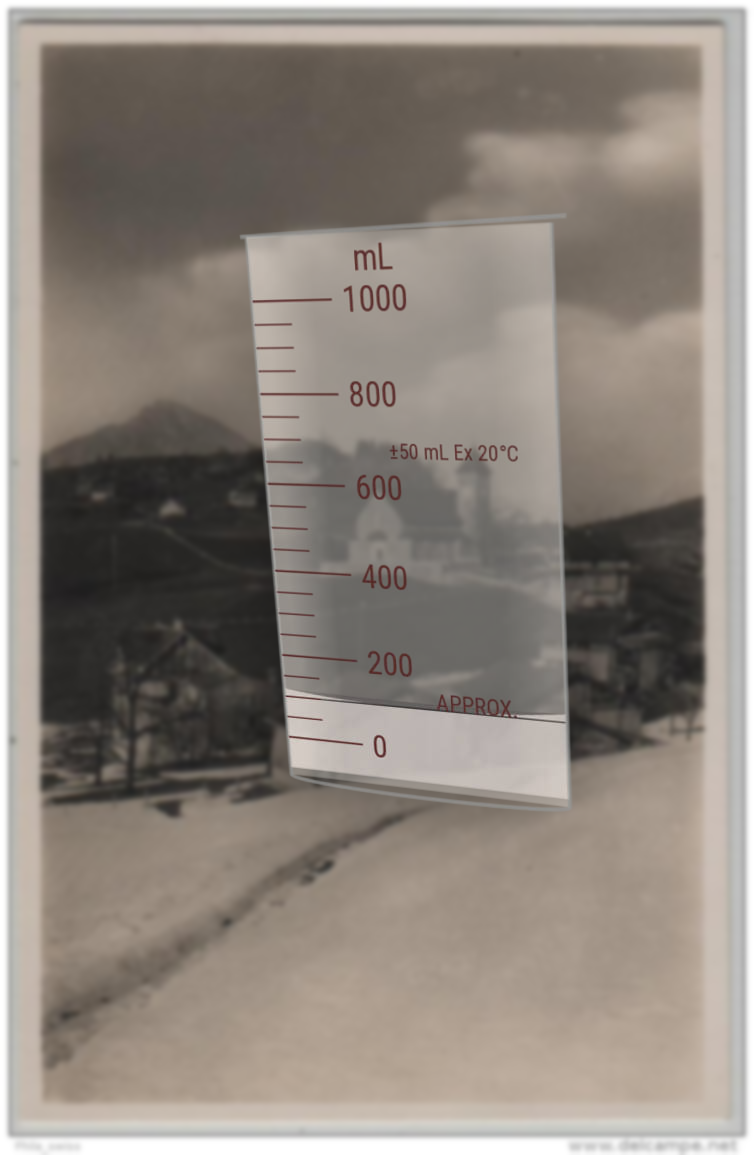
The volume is **100** mL
